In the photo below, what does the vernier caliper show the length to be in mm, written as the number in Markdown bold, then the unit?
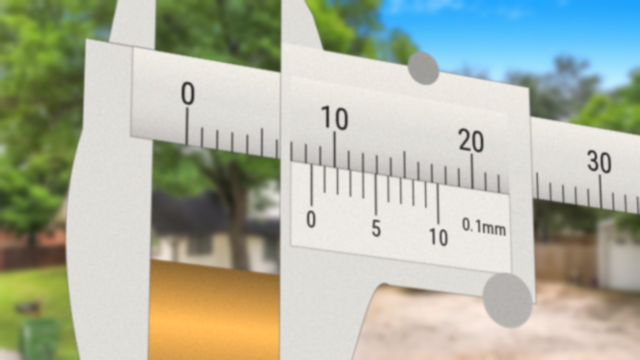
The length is **8.4** mm
